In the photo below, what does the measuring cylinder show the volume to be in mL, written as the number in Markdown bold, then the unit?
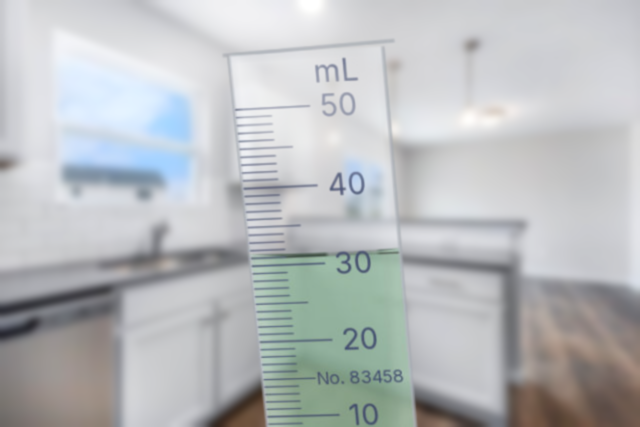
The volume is **31** mL
